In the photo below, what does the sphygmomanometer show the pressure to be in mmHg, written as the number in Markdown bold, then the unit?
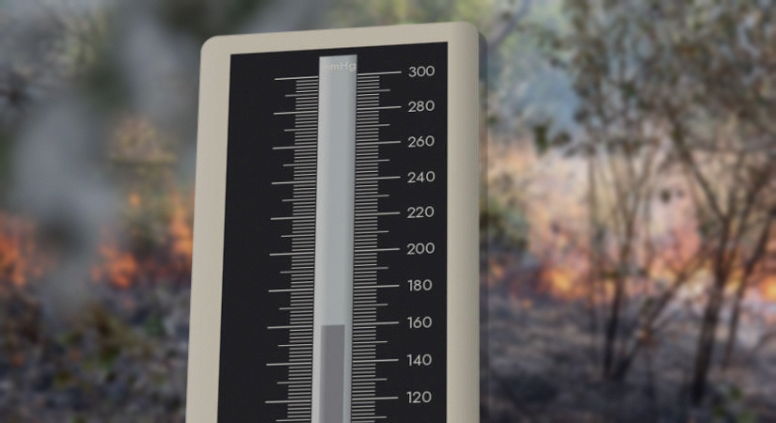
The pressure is **160** mmHg
